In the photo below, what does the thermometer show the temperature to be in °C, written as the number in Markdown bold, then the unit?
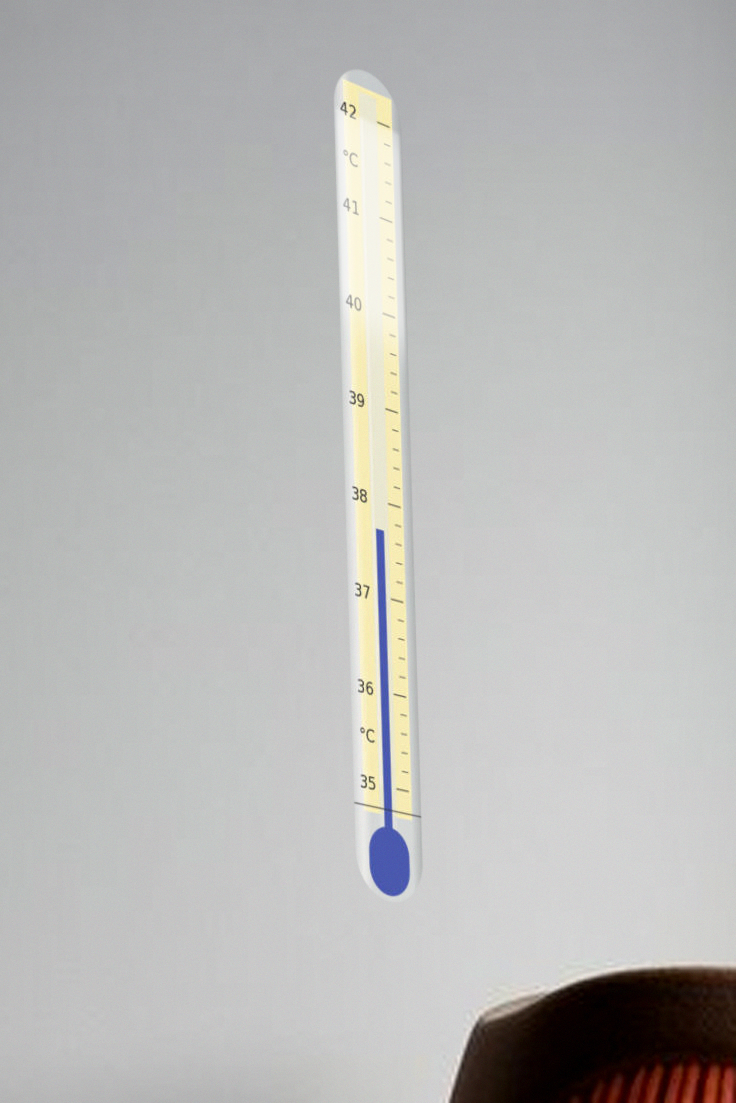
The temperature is **37.7** °C
